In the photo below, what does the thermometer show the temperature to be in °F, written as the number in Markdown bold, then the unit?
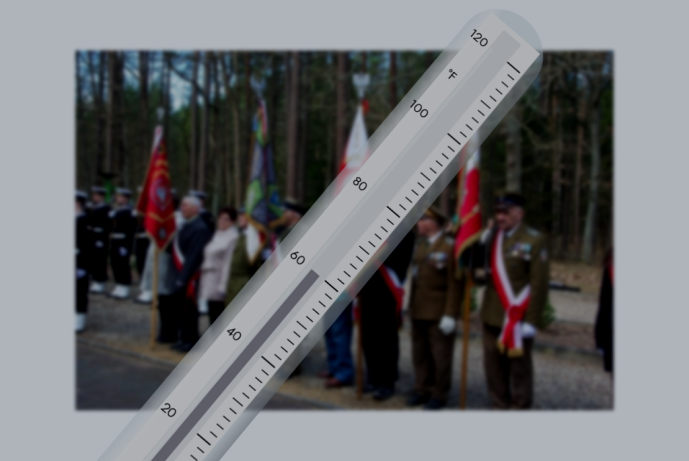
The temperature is **60** °F
